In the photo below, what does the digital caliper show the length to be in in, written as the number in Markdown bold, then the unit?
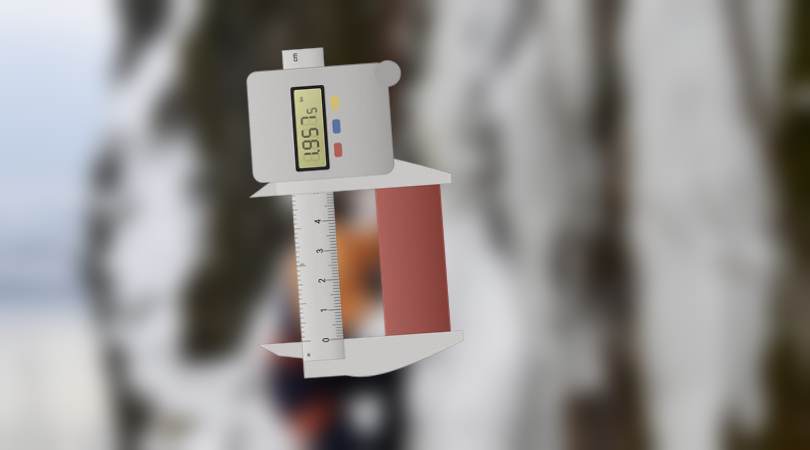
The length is **1.9575** in
